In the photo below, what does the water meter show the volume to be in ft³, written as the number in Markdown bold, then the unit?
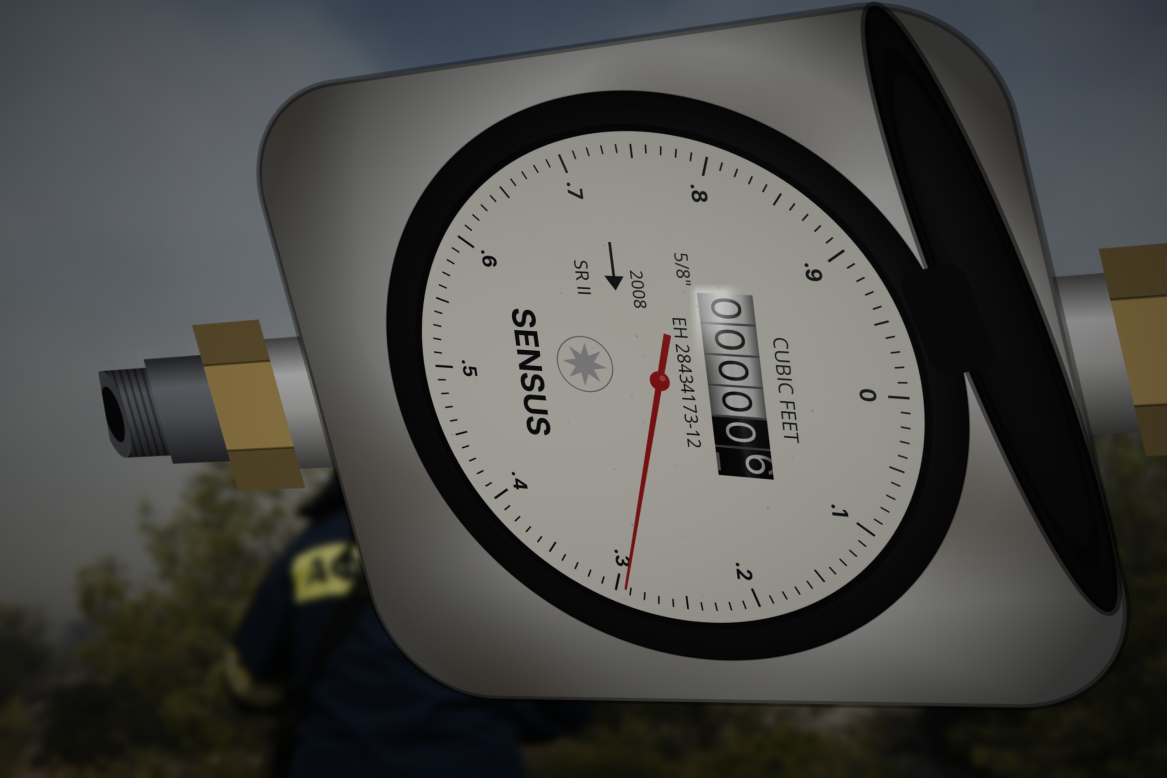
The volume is **6.29** ft³
